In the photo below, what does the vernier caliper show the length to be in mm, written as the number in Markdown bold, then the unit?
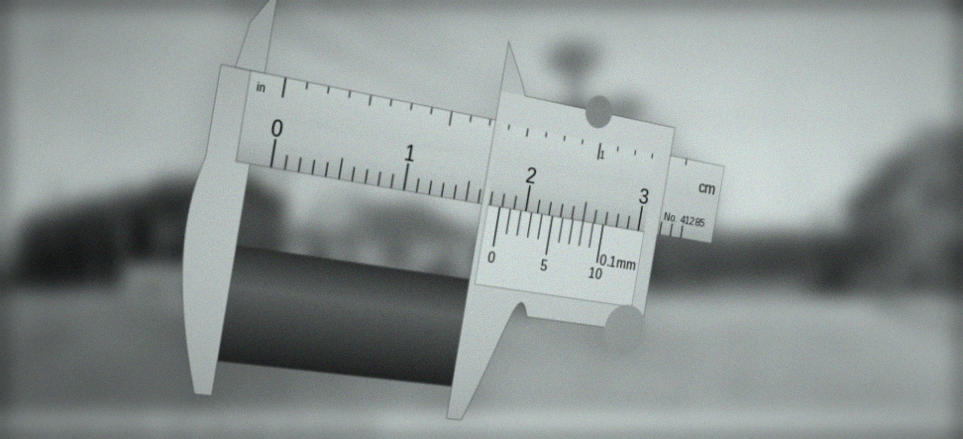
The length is **17.8** mm
